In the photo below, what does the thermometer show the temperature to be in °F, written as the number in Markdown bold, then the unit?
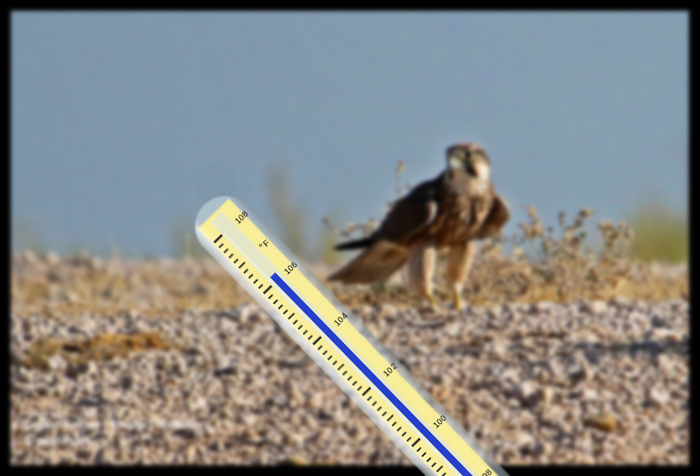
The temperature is **106.2** °F
